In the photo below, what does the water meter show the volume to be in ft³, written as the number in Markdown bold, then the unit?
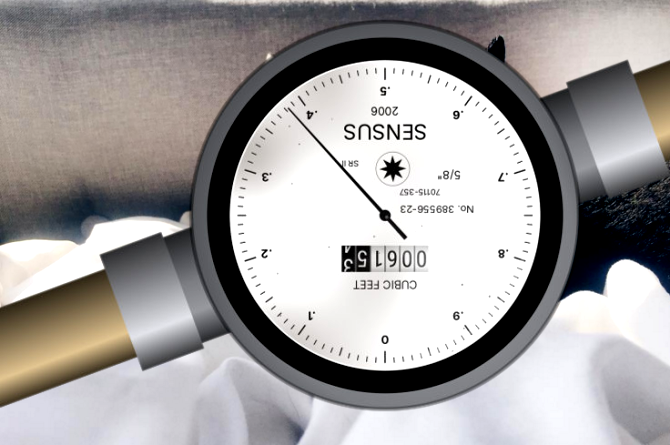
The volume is **6153.38** ft³
